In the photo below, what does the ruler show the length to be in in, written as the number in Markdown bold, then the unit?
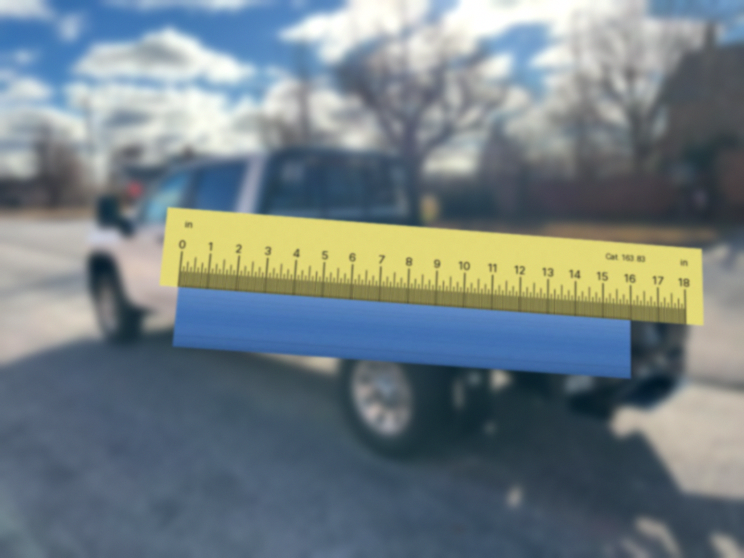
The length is **16** in
